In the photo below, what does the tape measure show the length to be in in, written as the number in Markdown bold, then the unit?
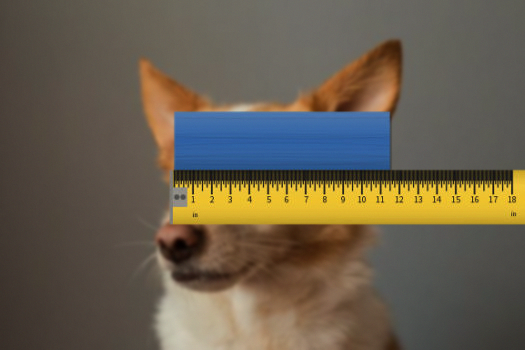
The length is **11.5** in
